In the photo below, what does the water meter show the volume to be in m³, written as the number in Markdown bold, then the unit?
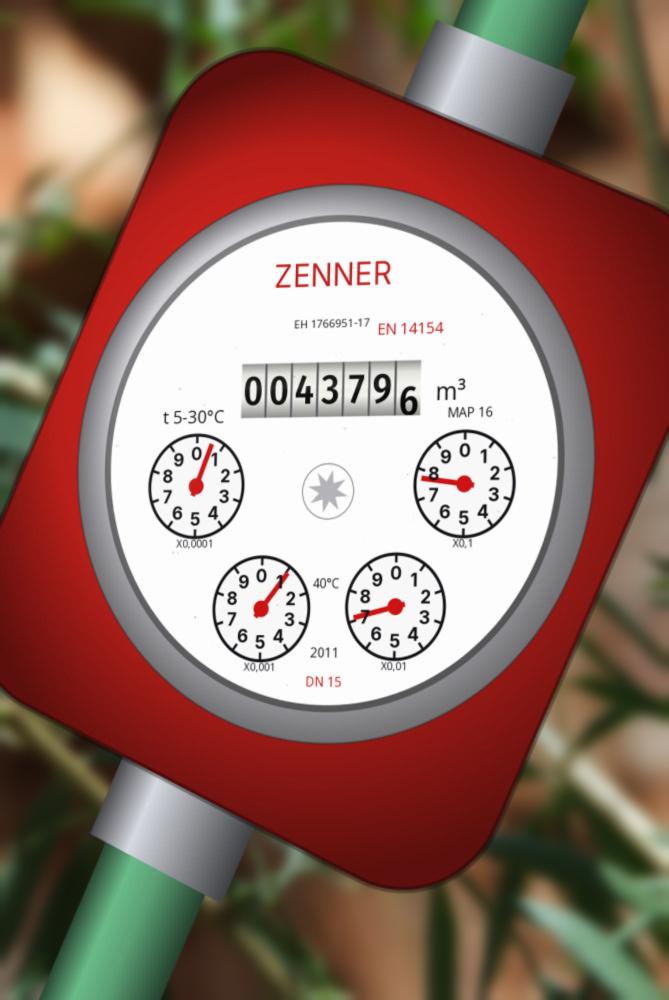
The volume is **43795.7710** m³
